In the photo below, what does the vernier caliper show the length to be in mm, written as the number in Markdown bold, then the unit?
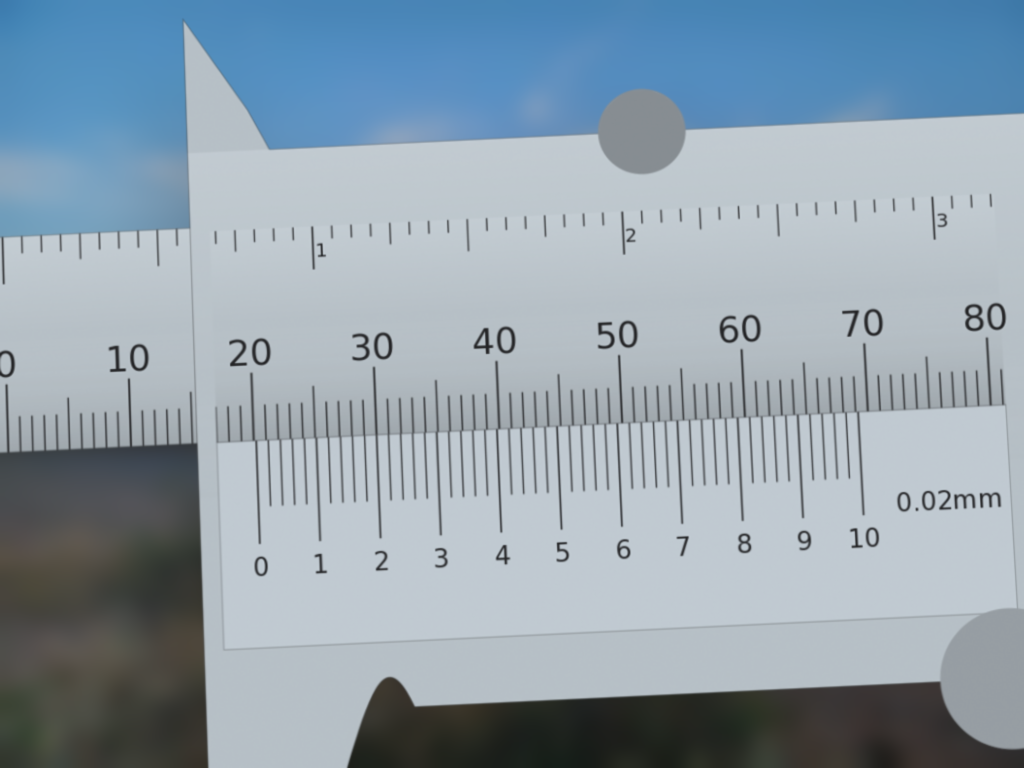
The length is **20.2** mm
